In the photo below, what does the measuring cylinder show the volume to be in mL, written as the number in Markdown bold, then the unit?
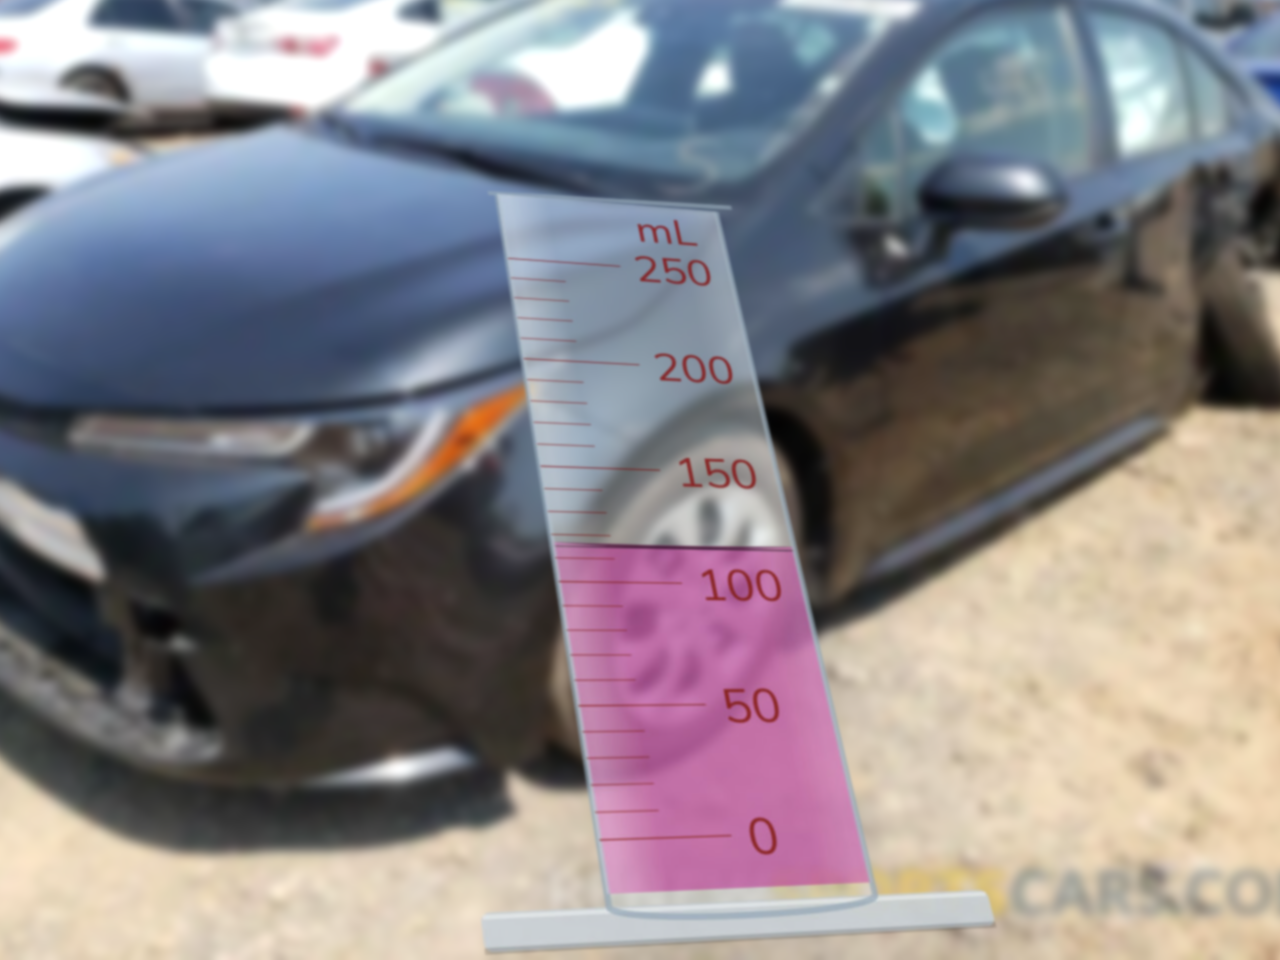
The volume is **115** mL
